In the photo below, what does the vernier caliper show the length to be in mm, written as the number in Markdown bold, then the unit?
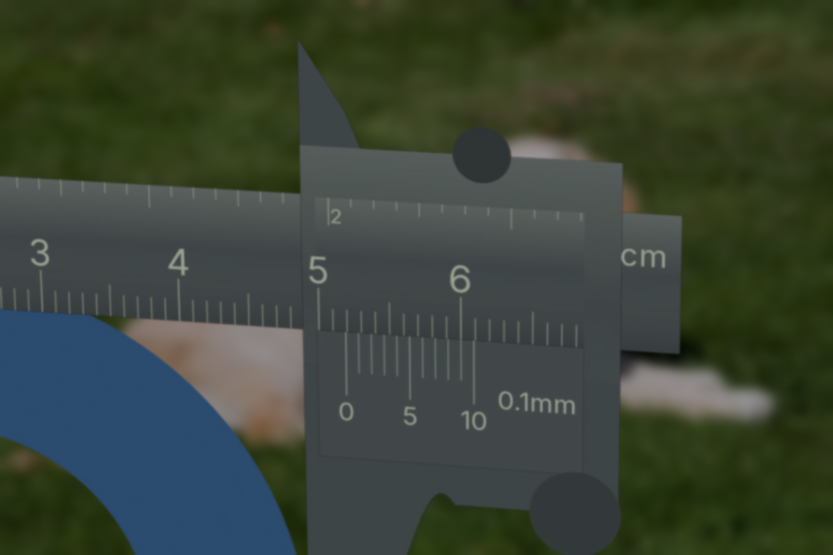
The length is **51.9** mm
